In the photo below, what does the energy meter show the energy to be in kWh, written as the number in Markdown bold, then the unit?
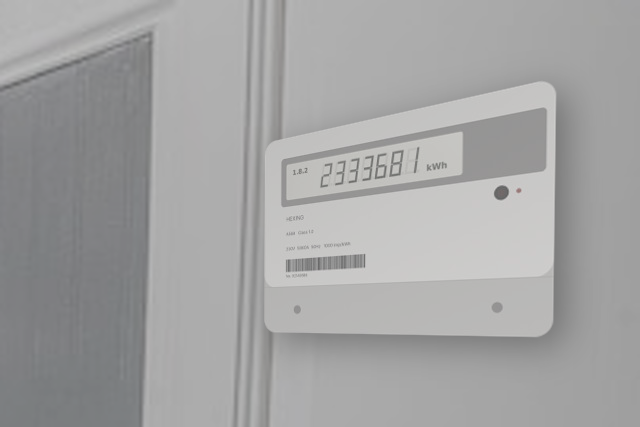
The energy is **2333681** kWh
